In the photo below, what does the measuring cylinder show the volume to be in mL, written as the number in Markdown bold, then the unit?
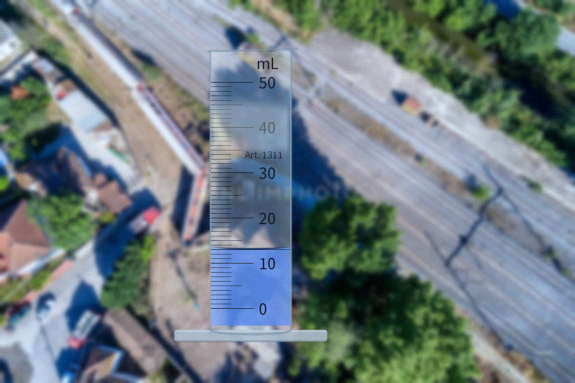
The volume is **13** mL
